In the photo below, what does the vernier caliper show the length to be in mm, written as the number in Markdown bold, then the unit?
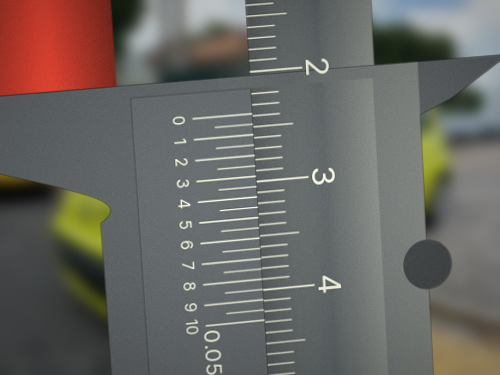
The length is **23.8** mm
